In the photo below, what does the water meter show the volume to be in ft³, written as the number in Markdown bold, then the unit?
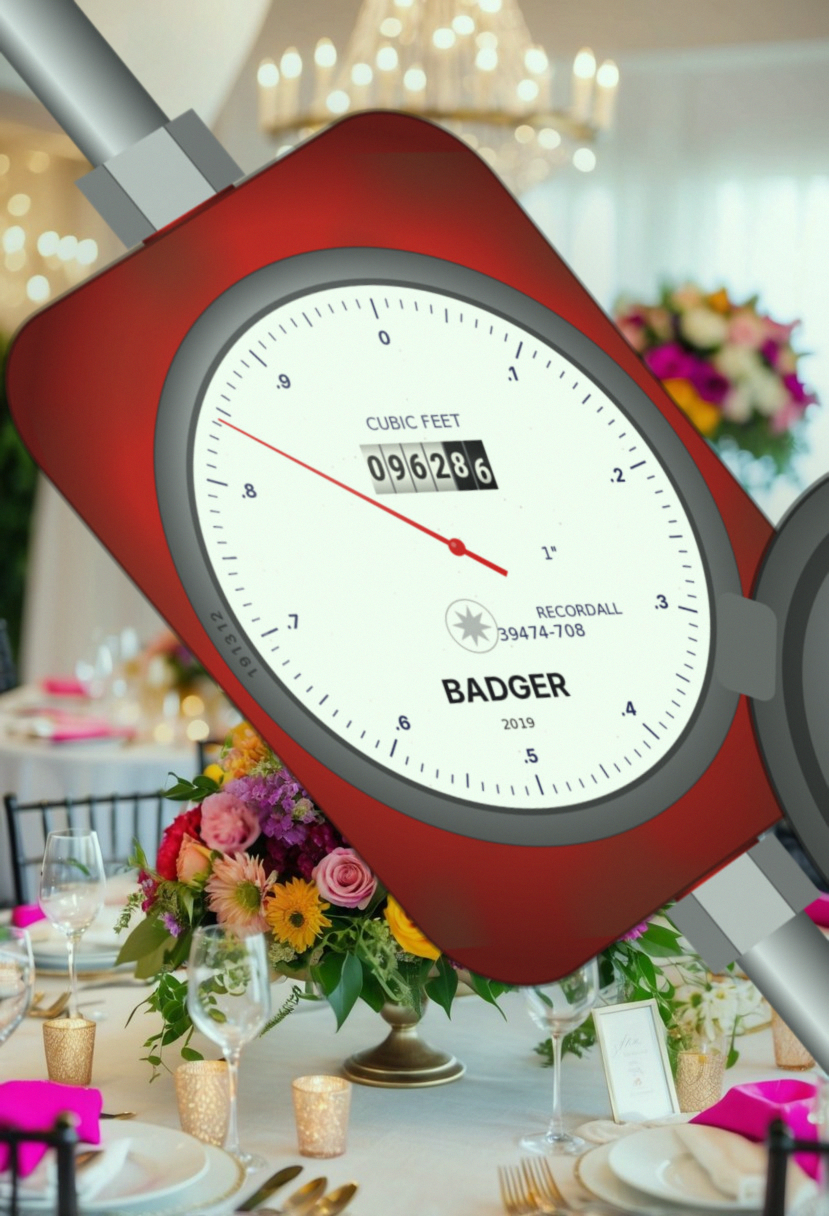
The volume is **96285.84** ft³
